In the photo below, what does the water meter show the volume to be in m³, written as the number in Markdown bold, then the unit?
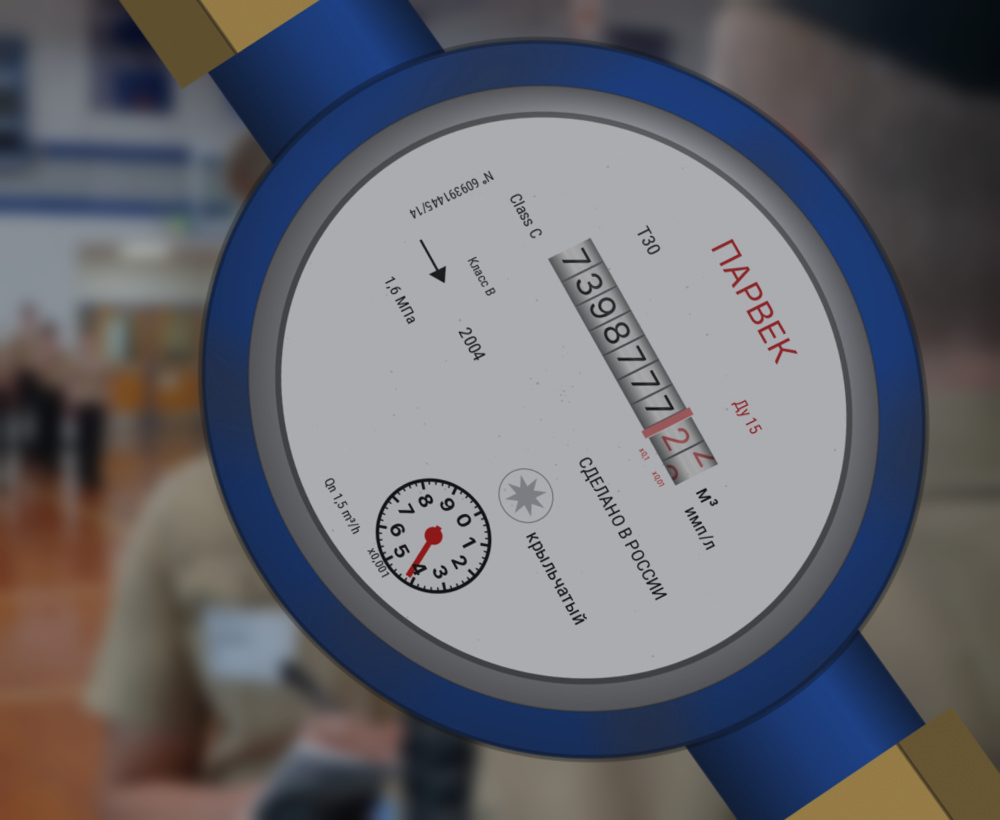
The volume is **7398777.224** m³
